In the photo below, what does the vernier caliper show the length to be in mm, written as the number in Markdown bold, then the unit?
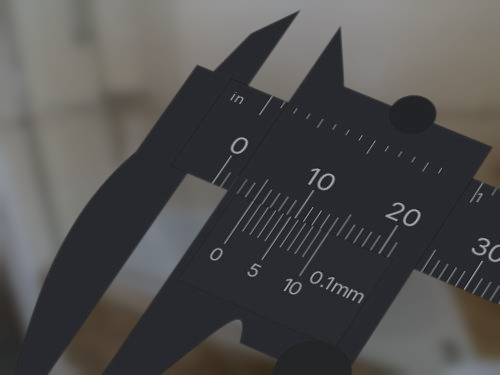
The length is **5.0** mm
